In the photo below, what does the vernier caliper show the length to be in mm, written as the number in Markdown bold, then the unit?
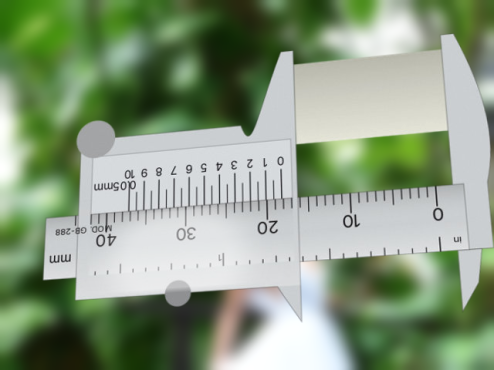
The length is **18.2** mm
